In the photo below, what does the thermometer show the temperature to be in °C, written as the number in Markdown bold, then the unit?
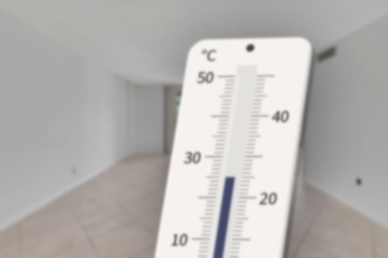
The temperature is **25** °C
